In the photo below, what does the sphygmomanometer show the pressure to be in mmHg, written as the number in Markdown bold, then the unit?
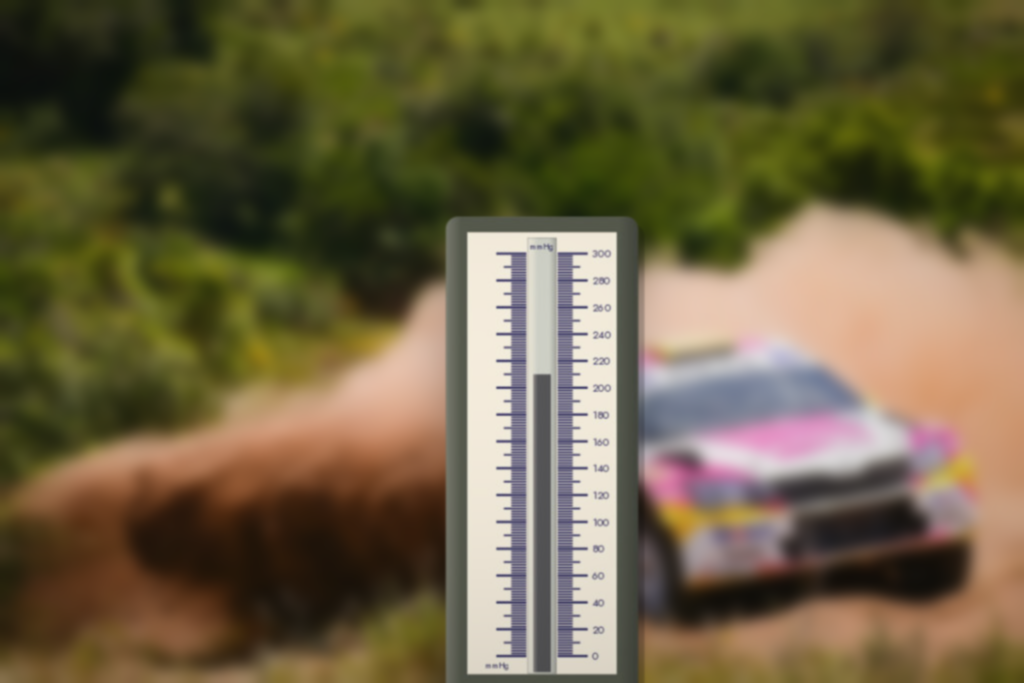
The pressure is **210** mmHg
